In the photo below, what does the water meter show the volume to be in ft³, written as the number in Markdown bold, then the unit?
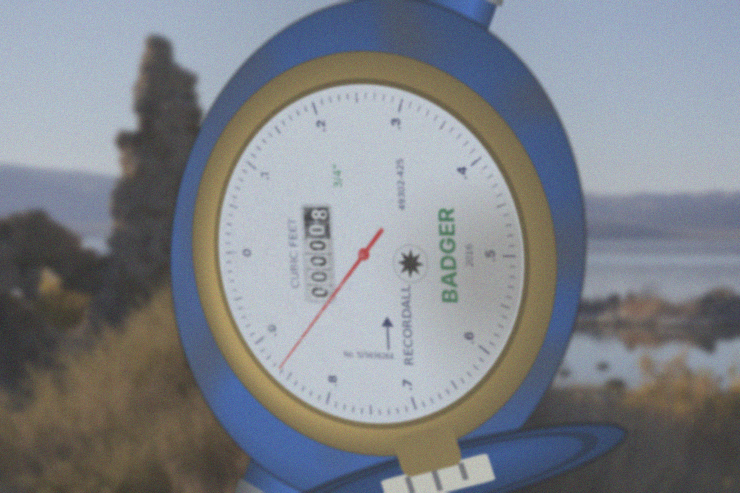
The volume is **7.86** ft³
